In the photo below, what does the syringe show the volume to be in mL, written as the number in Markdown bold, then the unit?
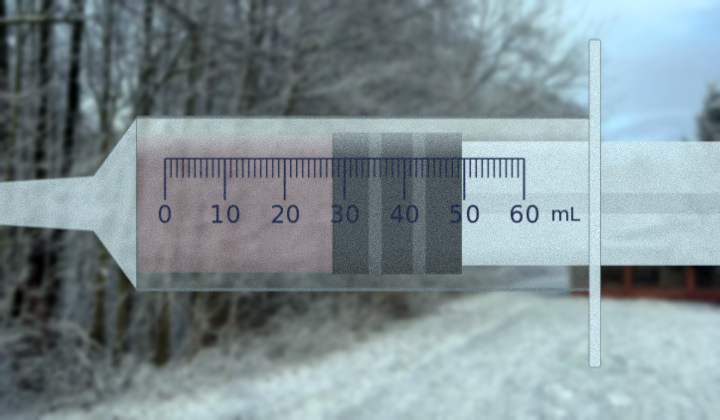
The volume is **28** mL
